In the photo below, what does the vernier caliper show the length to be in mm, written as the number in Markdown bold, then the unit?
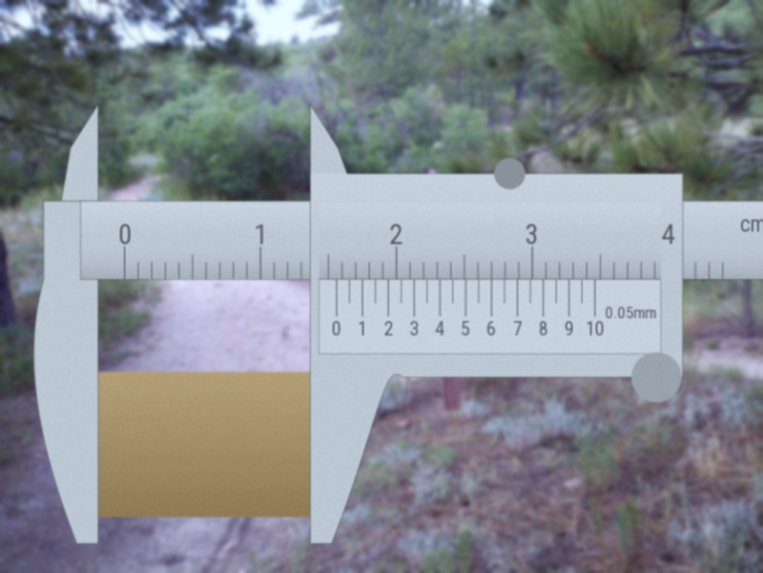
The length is **15.6** mm
